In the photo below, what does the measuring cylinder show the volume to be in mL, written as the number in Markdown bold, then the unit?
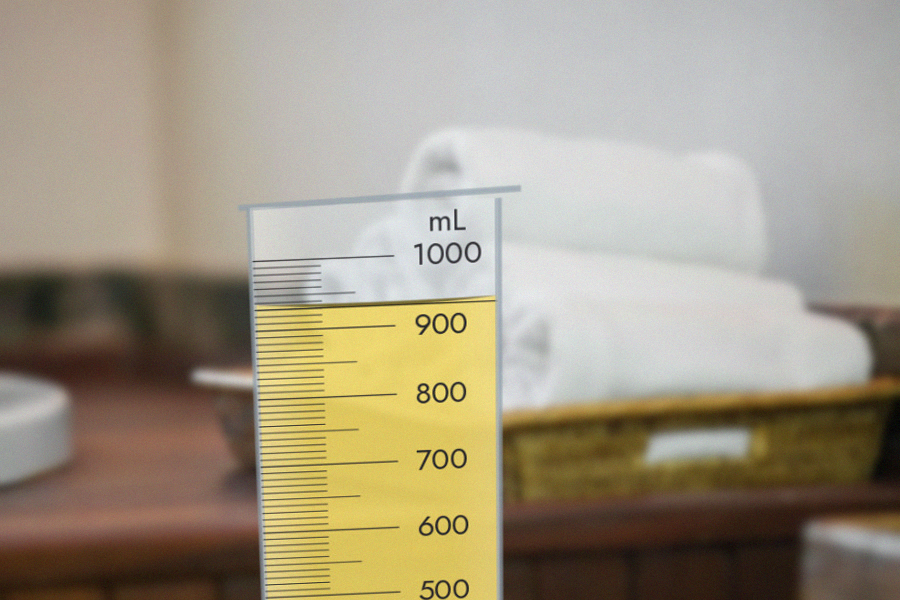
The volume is **930** mL
